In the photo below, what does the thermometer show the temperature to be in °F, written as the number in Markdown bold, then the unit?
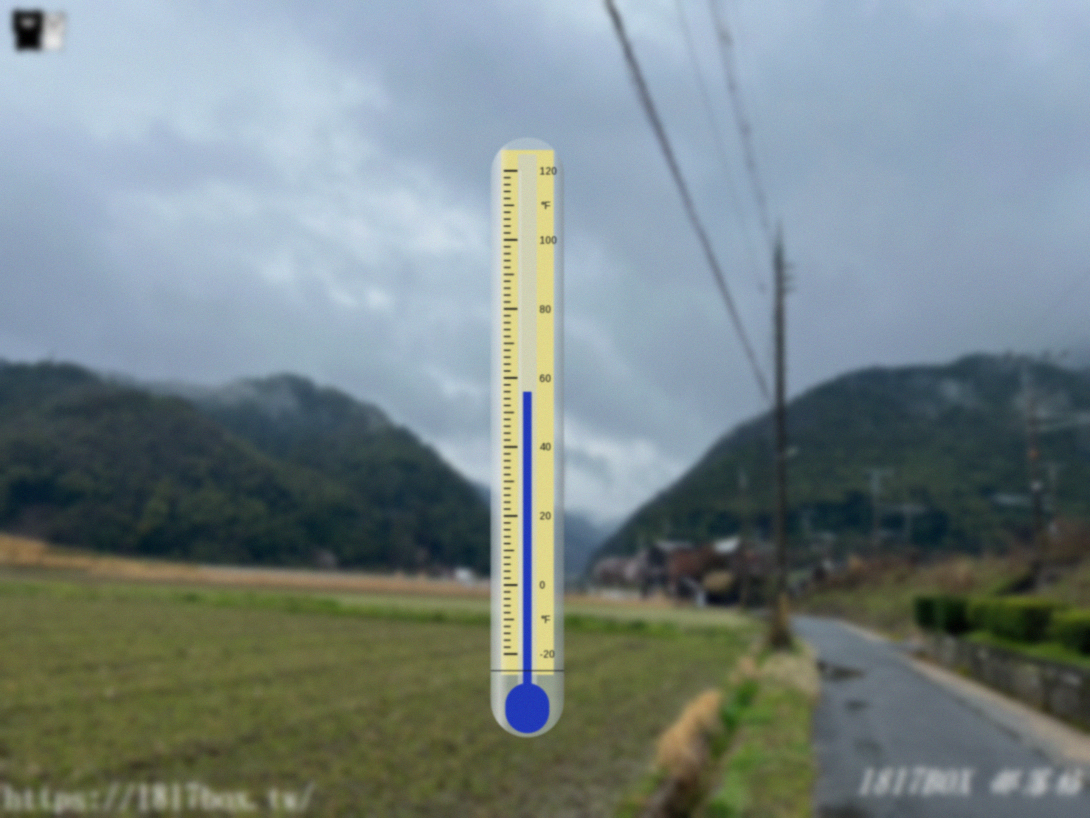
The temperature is **56** °F
